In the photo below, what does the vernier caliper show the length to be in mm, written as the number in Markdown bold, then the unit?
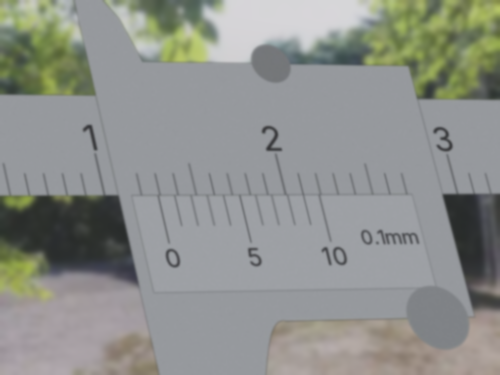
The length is **12.9** mm
